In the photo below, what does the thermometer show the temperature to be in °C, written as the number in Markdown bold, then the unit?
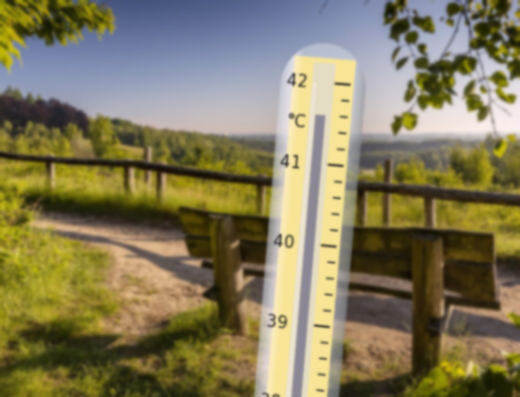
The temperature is **41.6** °C
